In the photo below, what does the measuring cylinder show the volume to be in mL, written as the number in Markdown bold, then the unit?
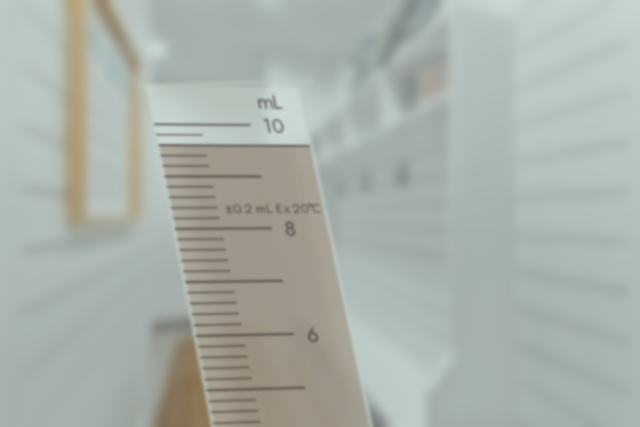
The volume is **9.6** mL
